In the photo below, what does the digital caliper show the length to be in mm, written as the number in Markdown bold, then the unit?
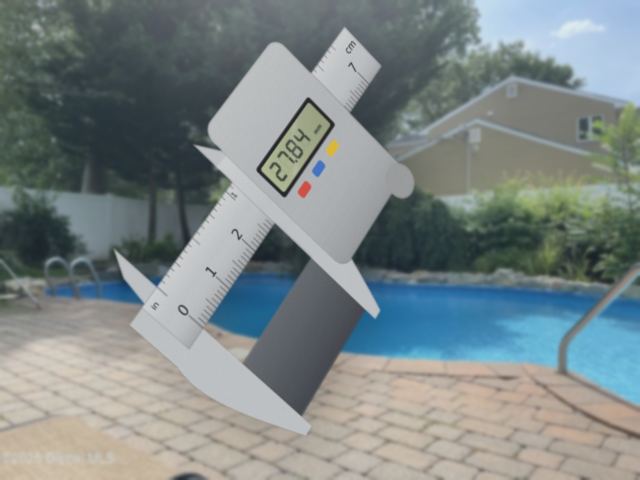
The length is **27.84** mm
